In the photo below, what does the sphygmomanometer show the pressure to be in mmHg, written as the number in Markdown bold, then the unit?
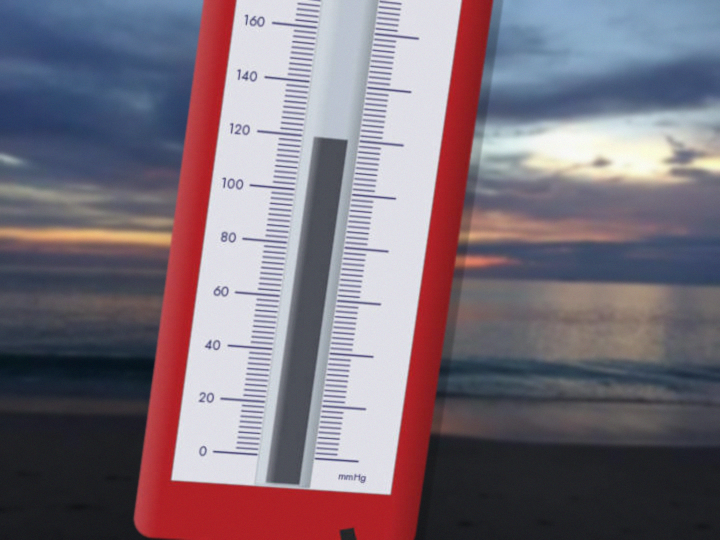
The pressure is **120** mmHg
